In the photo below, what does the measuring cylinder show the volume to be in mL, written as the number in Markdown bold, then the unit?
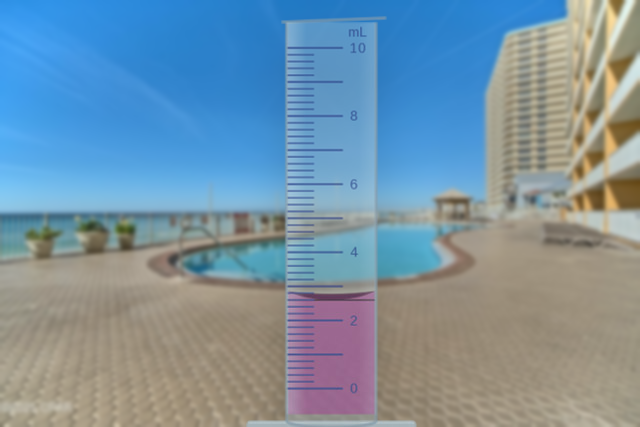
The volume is **2.6** mL
